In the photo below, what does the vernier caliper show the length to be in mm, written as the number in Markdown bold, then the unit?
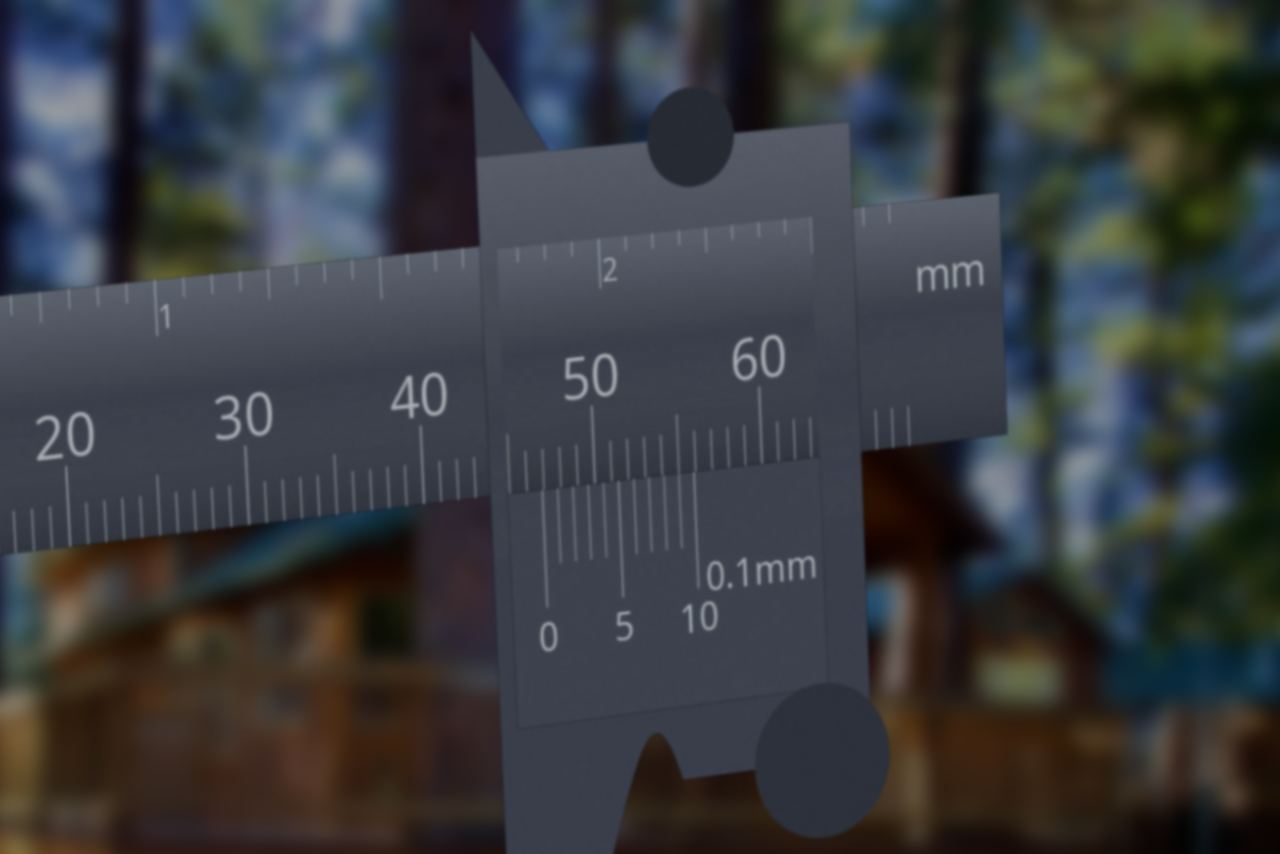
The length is **46.9** mm
